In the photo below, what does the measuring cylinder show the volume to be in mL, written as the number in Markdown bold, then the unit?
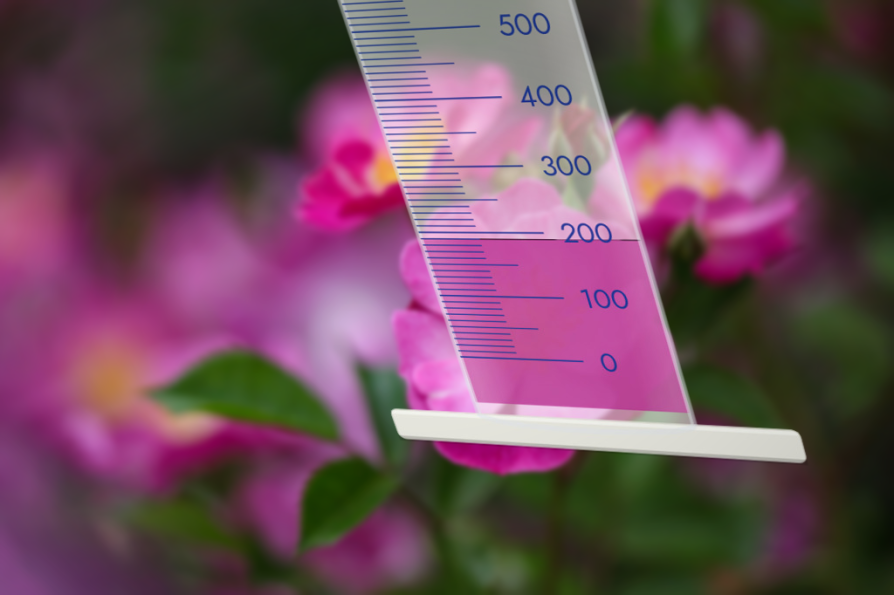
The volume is **190** mL
